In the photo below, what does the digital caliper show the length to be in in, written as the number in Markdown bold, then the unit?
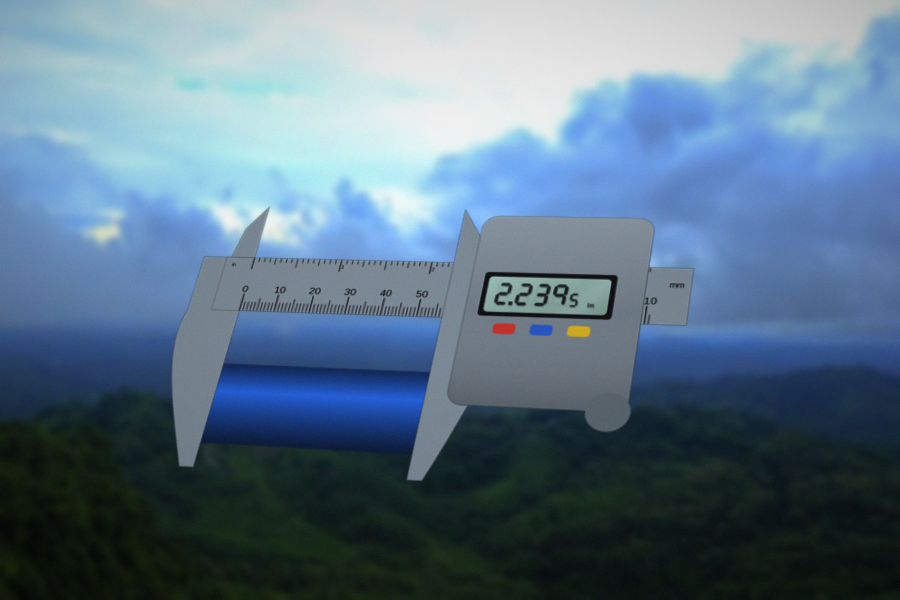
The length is **2.2395** in
